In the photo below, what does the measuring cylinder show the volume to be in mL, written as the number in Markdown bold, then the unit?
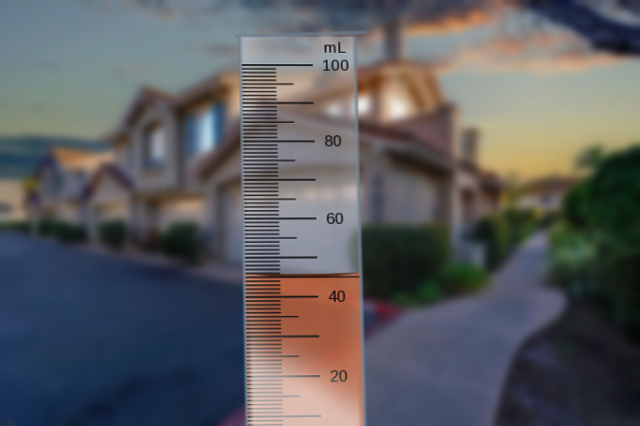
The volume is **45** mL
